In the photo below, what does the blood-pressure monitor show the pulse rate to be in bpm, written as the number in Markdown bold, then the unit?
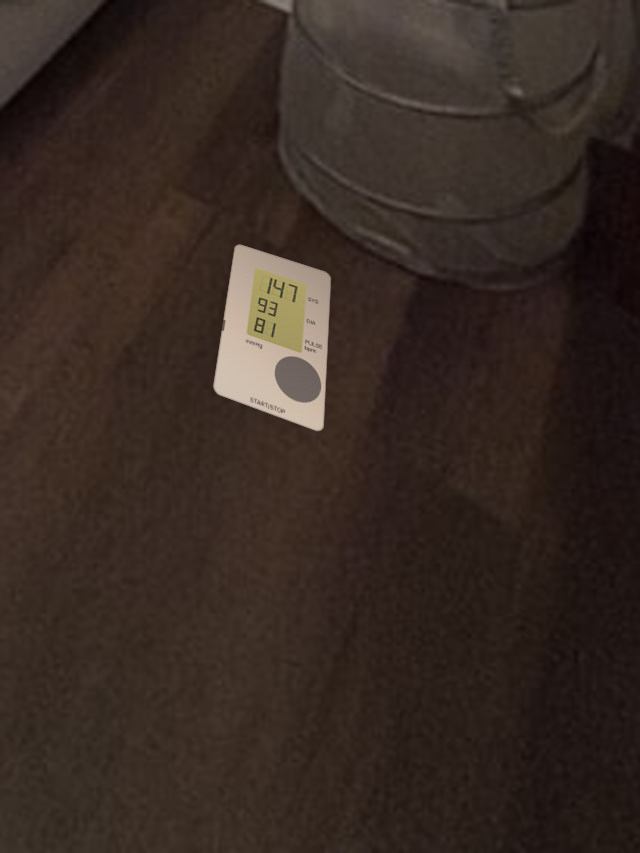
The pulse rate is **81** bpm
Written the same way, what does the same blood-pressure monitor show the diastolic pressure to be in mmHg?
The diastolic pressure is **93** mmHg
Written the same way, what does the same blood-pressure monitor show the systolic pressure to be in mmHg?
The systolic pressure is **147** mmHg
